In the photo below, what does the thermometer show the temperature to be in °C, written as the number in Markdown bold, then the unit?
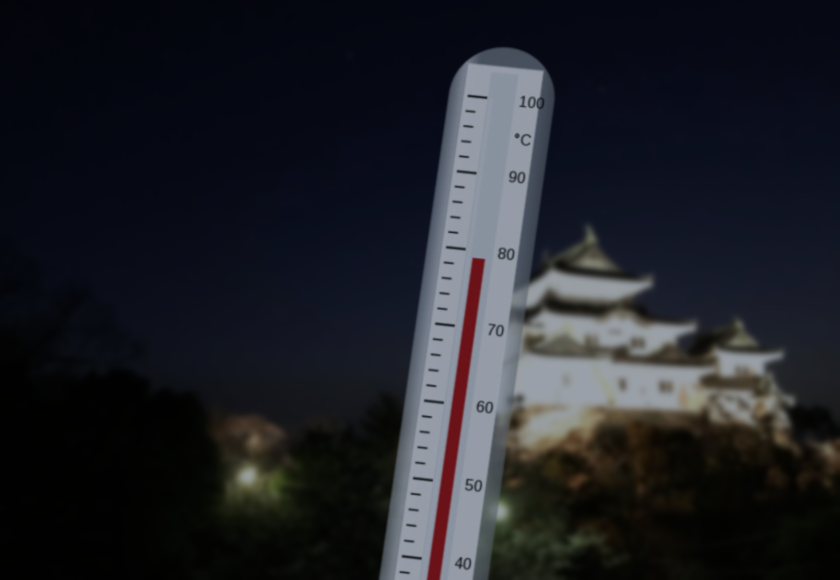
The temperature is **79** °C
